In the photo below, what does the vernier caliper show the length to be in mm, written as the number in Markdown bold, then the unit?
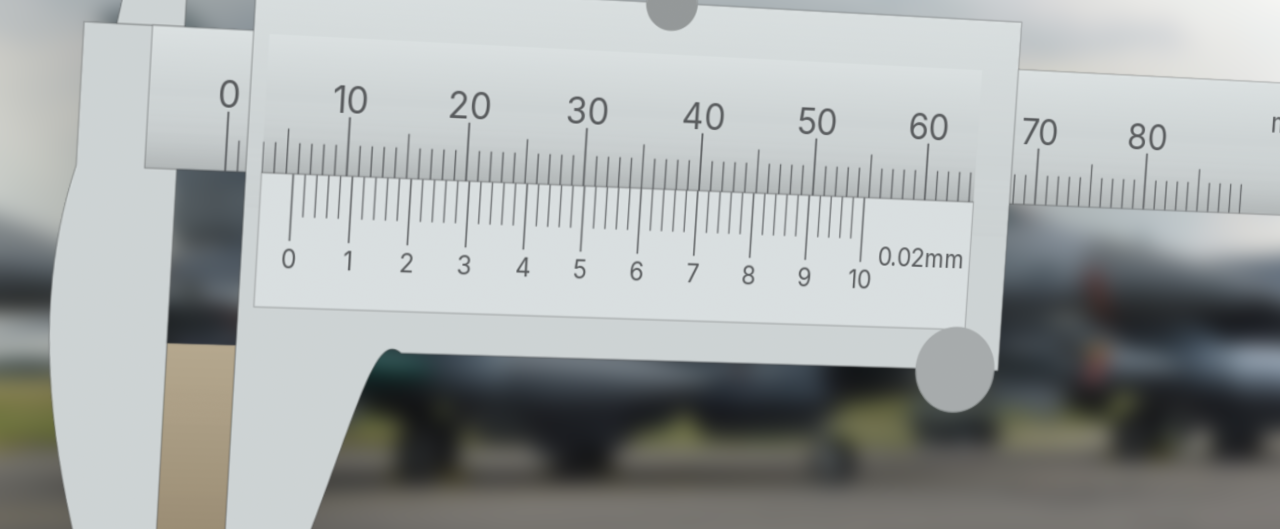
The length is **5.6** mm
